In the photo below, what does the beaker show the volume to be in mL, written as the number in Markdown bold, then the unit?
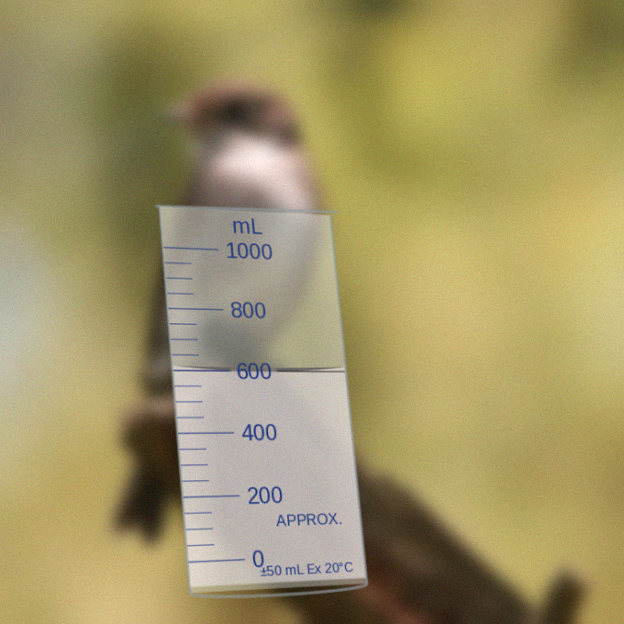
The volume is **600** mL
